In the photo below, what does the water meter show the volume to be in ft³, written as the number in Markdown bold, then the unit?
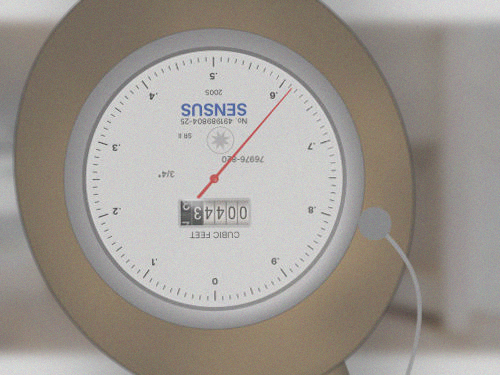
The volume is **4432.61** ft³
